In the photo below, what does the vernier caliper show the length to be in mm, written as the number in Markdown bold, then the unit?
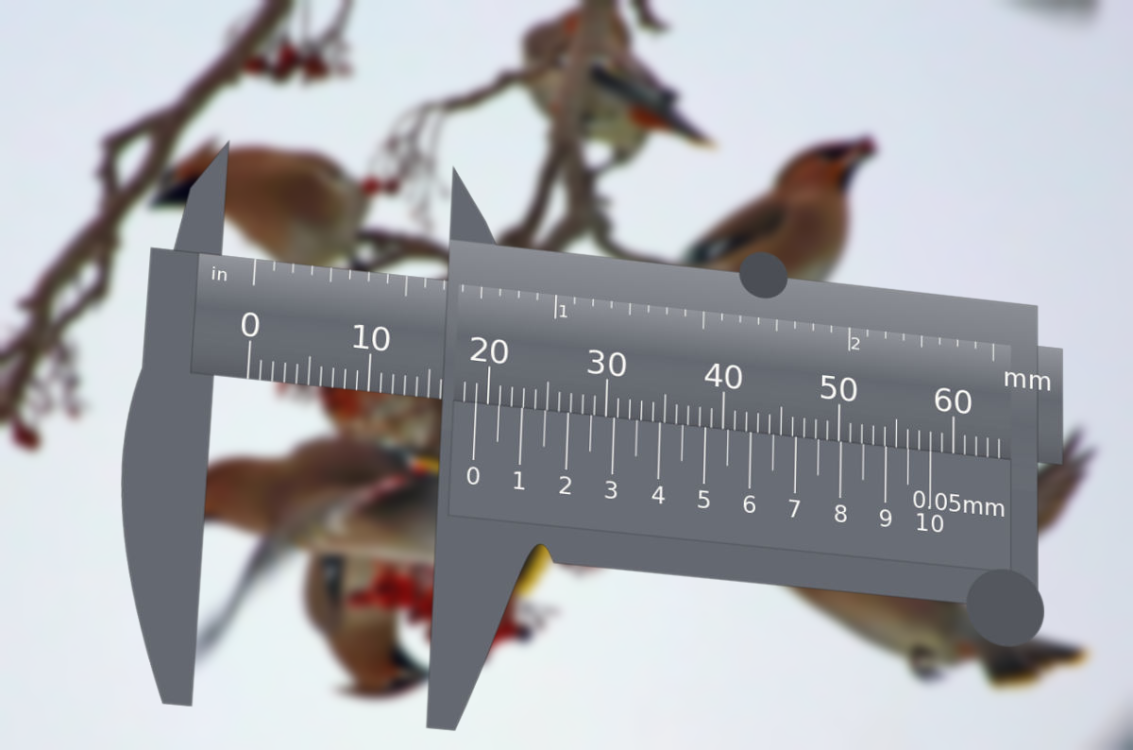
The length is **19.0** mm
